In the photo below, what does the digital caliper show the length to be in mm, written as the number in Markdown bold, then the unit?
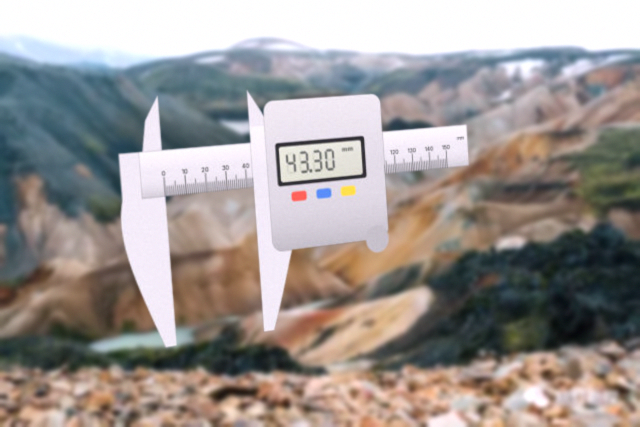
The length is **43.30** mm
